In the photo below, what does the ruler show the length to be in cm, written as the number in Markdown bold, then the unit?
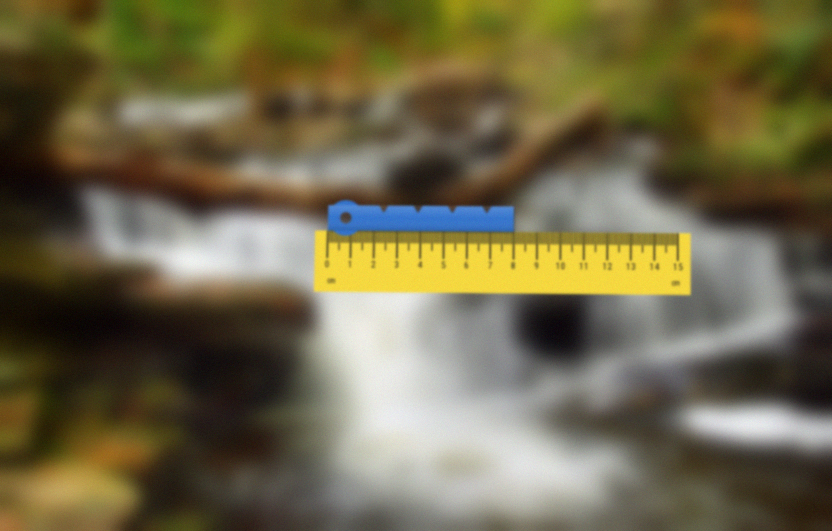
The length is **8** cm
